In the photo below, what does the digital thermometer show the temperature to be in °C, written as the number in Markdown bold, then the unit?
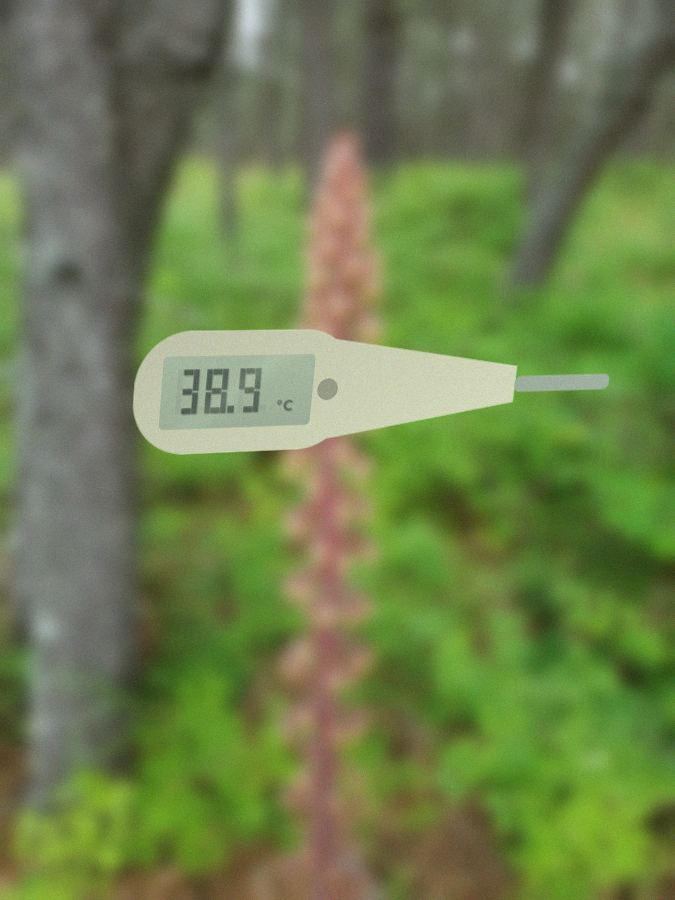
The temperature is **38.9** °C
